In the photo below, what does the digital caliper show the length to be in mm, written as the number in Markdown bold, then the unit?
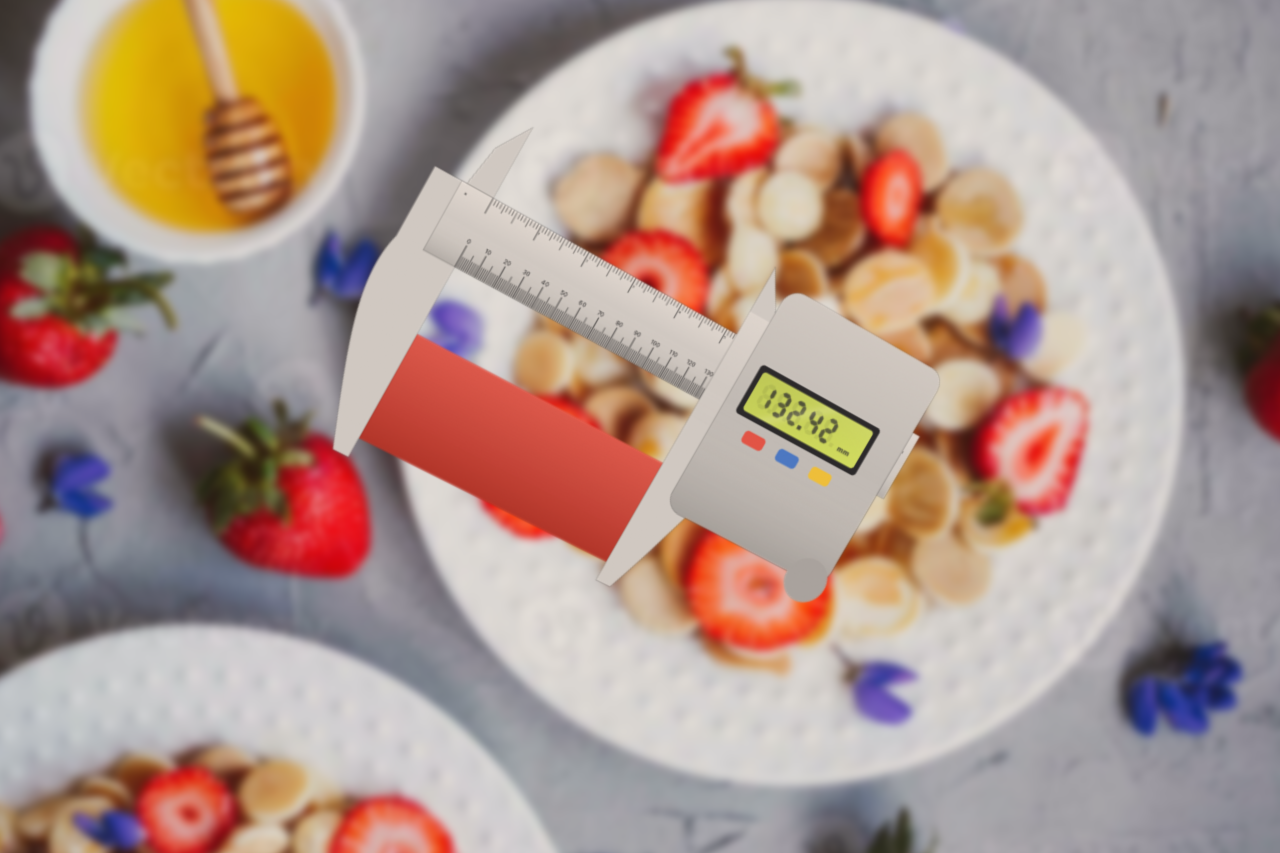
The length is **132.42** mm
